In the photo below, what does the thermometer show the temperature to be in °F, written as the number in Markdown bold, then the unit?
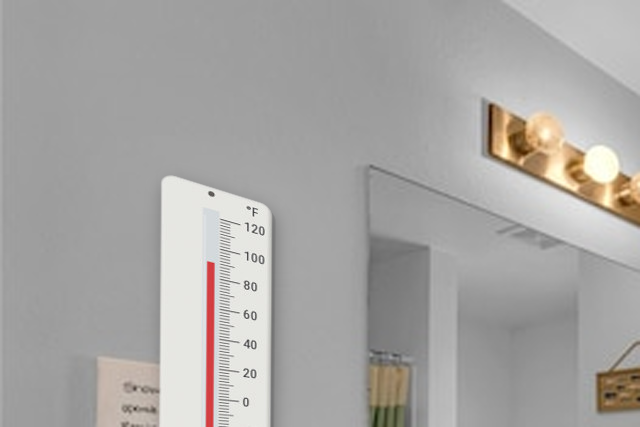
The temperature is **90** °F
